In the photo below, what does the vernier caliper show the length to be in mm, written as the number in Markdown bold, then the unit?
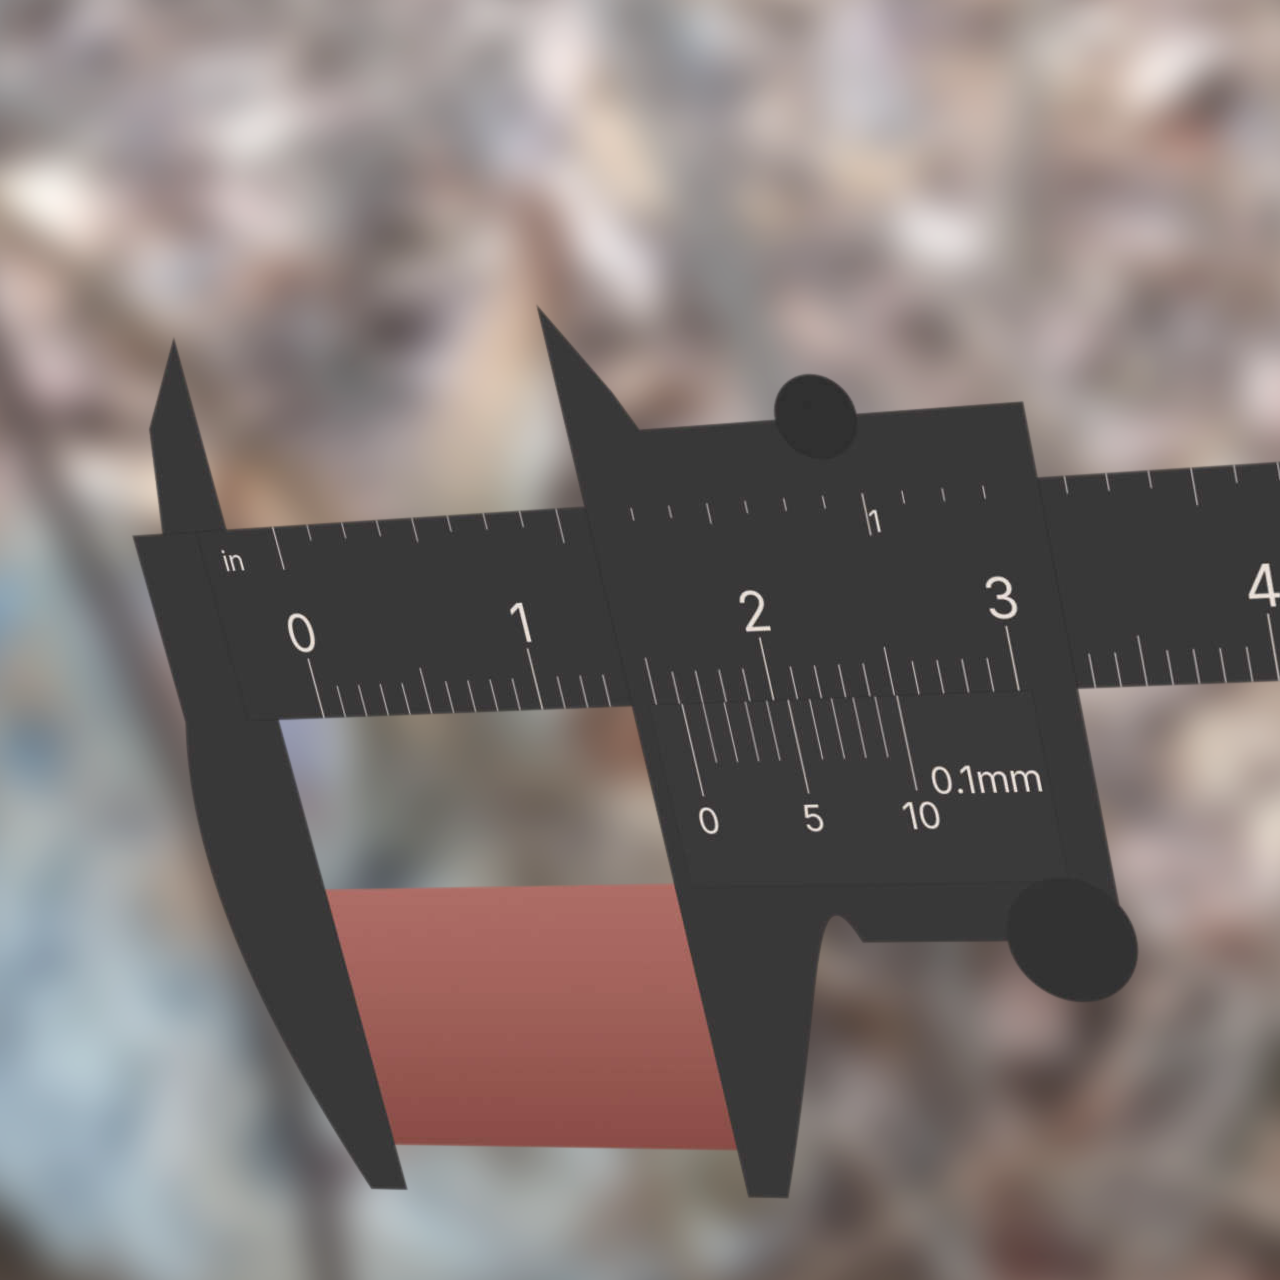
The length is **16.1** mm
